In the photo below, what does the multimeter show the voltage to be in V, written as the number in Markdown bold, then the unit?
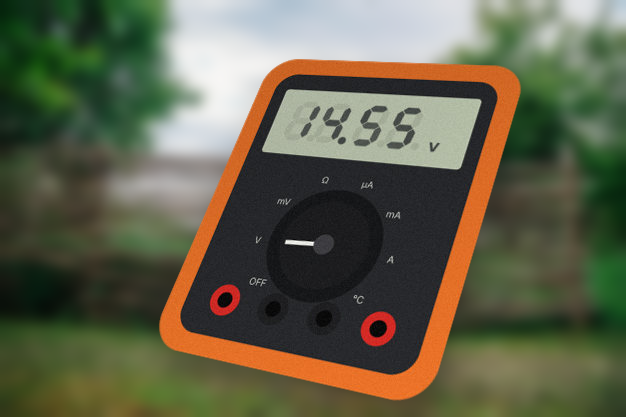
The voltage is **14.55** V
